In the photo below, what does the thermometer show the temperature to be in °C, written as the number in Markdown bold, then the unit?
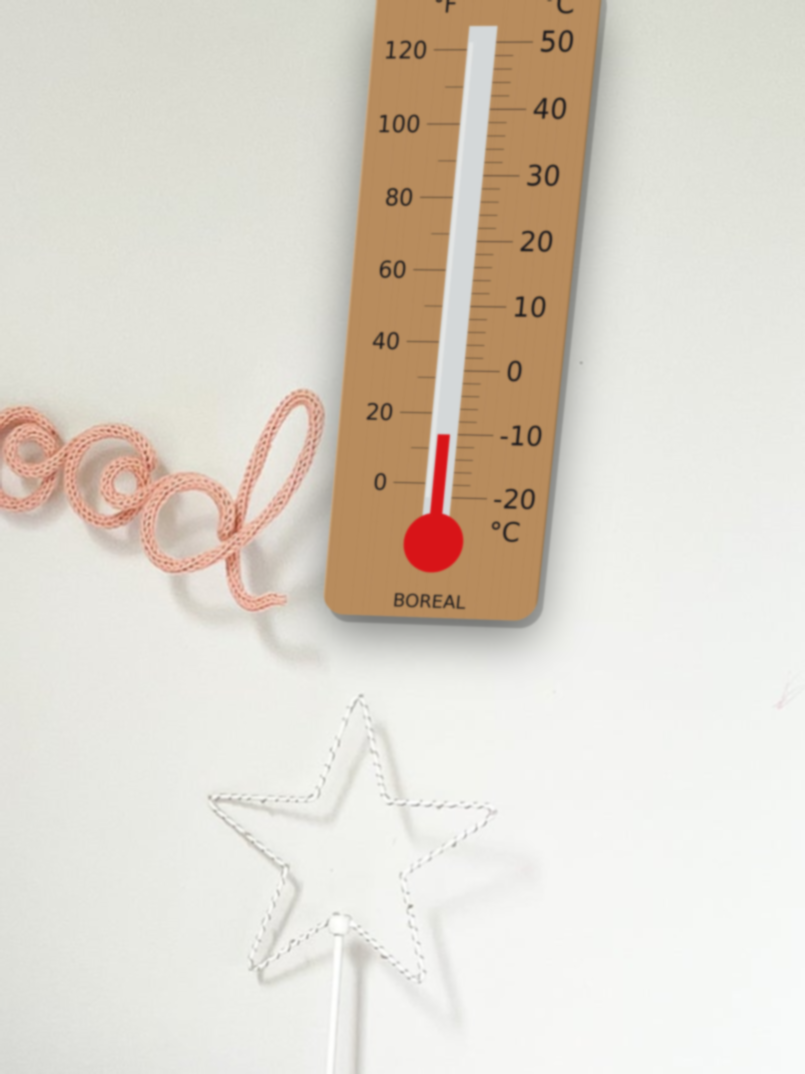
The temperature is **-10** °C
